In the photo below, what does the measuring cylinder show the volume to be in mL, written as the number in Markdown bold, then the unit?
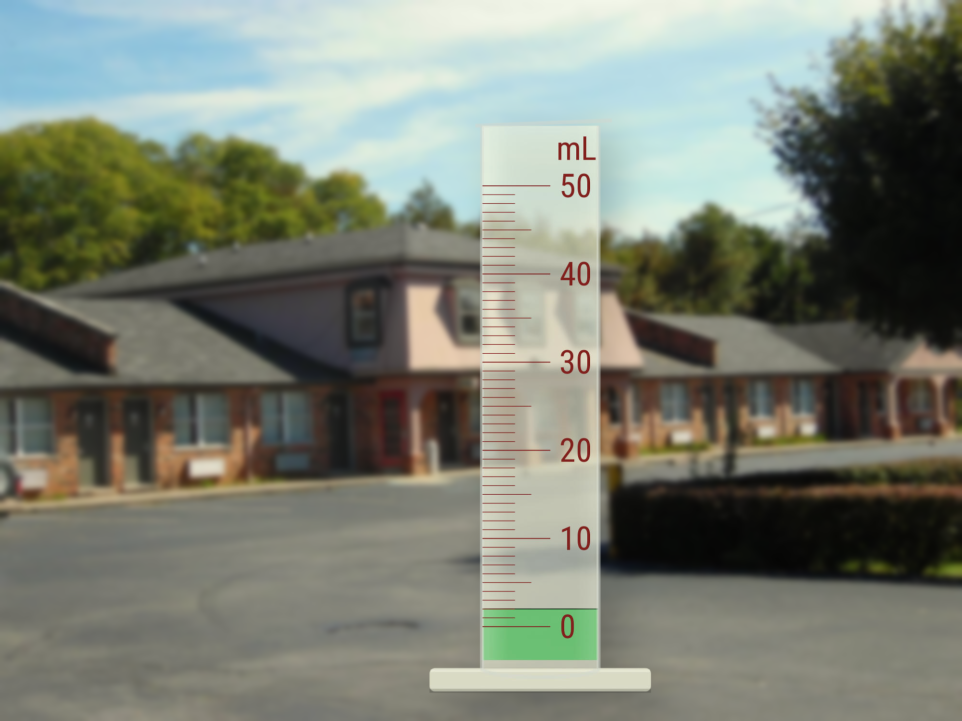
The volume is **2** mL
